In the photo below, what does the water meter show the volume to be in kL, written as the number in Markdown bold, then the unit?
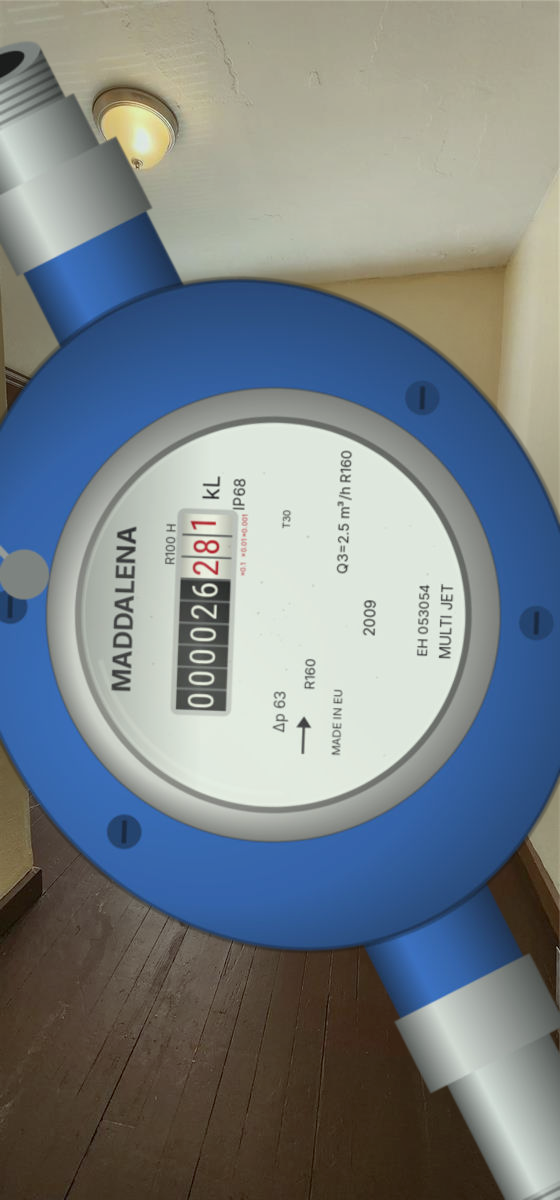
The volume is **26.281** kL
